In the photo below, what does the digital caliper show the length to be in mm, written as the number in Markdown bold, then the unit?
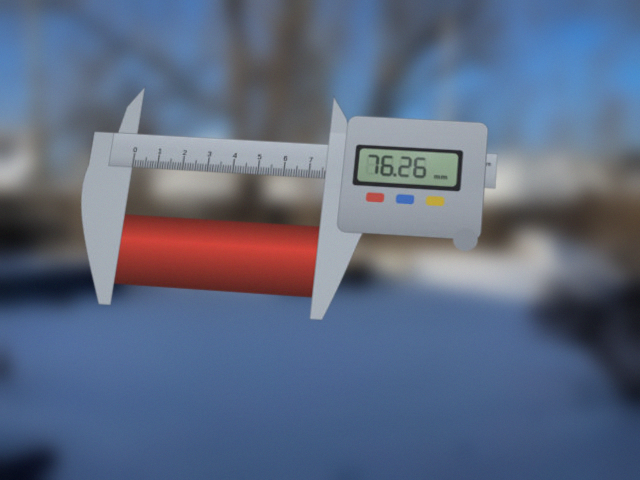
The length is **76.26** mm
